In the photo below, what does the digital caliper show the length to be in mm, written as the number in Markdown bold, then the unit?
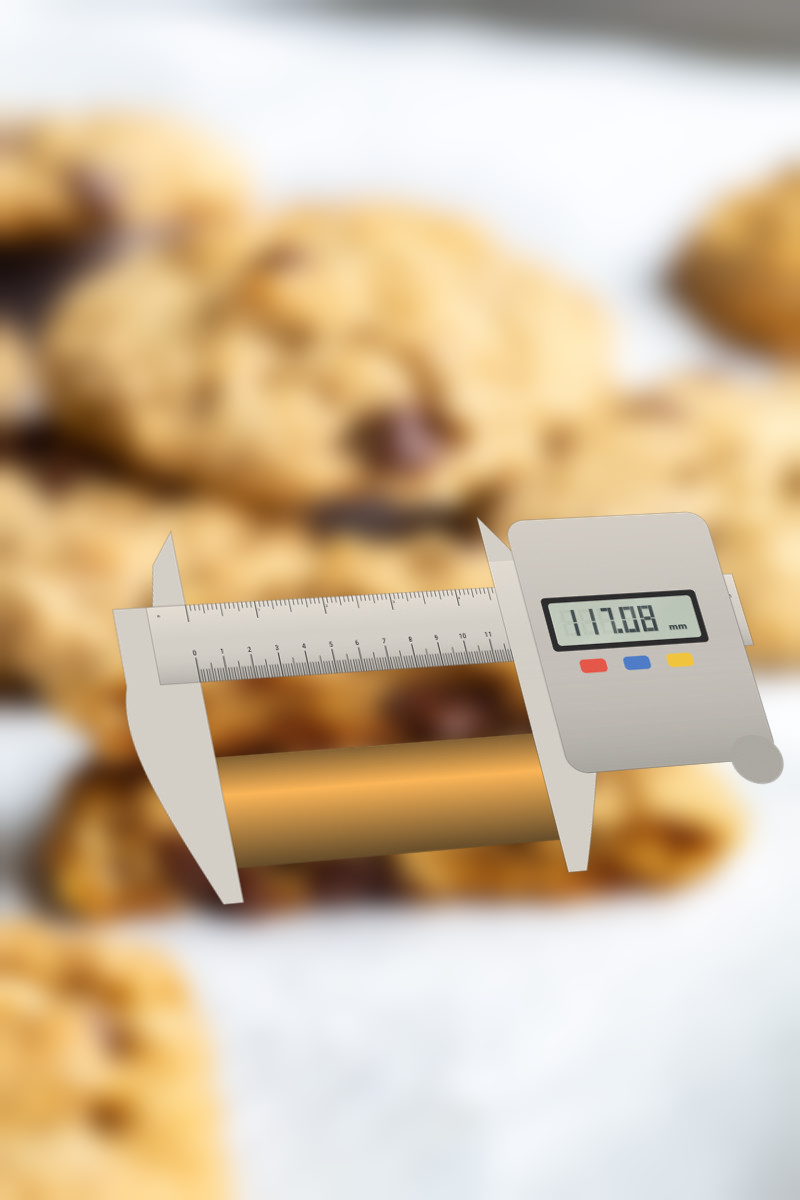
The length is **117.08** mm
